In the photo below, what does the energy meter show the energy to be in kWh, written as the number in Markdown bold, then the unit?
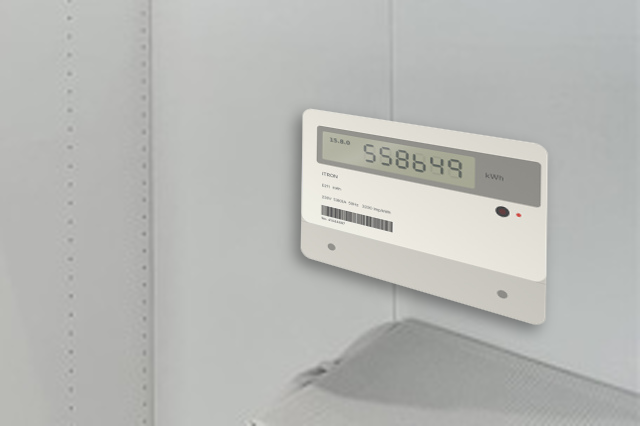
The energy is **558649** kWh
